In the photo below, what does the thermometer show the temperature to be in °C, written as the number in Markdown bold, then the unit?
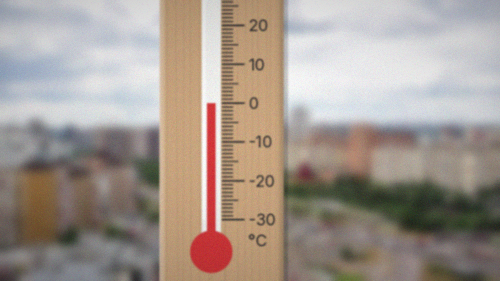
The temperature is **0** °C
